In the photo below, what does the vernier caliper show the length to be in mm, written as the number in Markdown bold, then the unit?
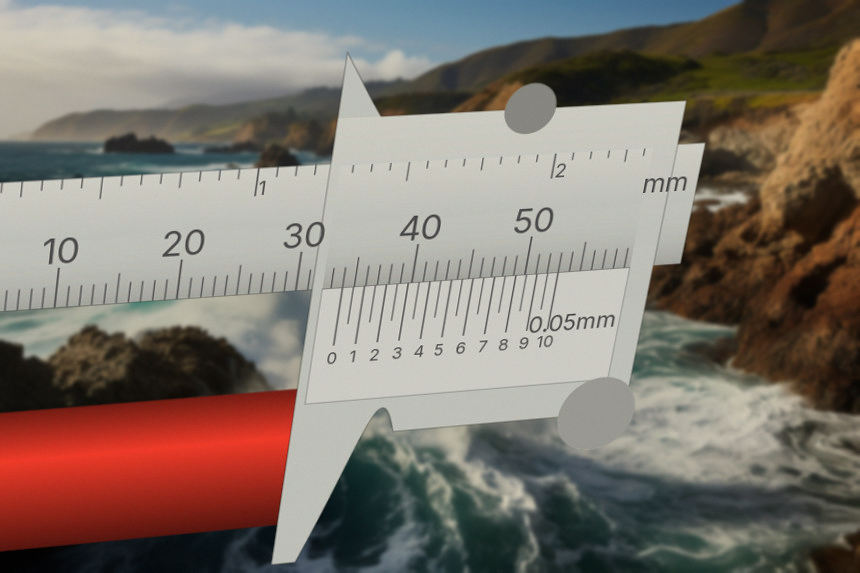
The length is **34.0** mm
